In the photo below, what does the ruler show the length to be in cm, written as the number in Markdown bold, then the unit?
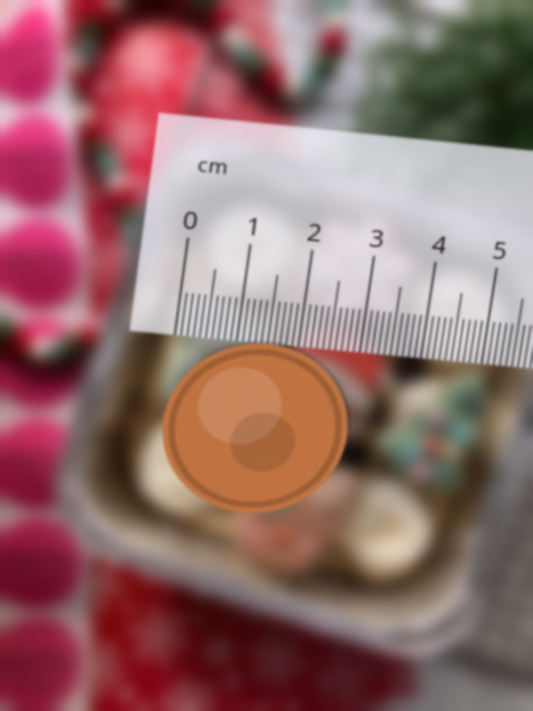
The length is **3** cm
